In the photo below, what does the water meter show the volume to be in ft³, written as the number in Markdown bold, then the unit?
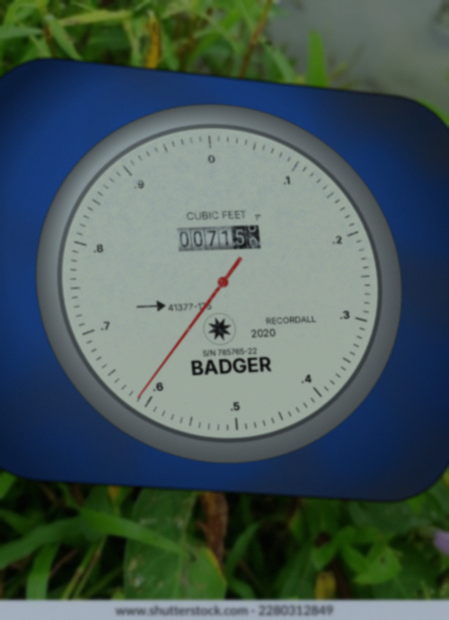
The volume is **7158.61** ft³
